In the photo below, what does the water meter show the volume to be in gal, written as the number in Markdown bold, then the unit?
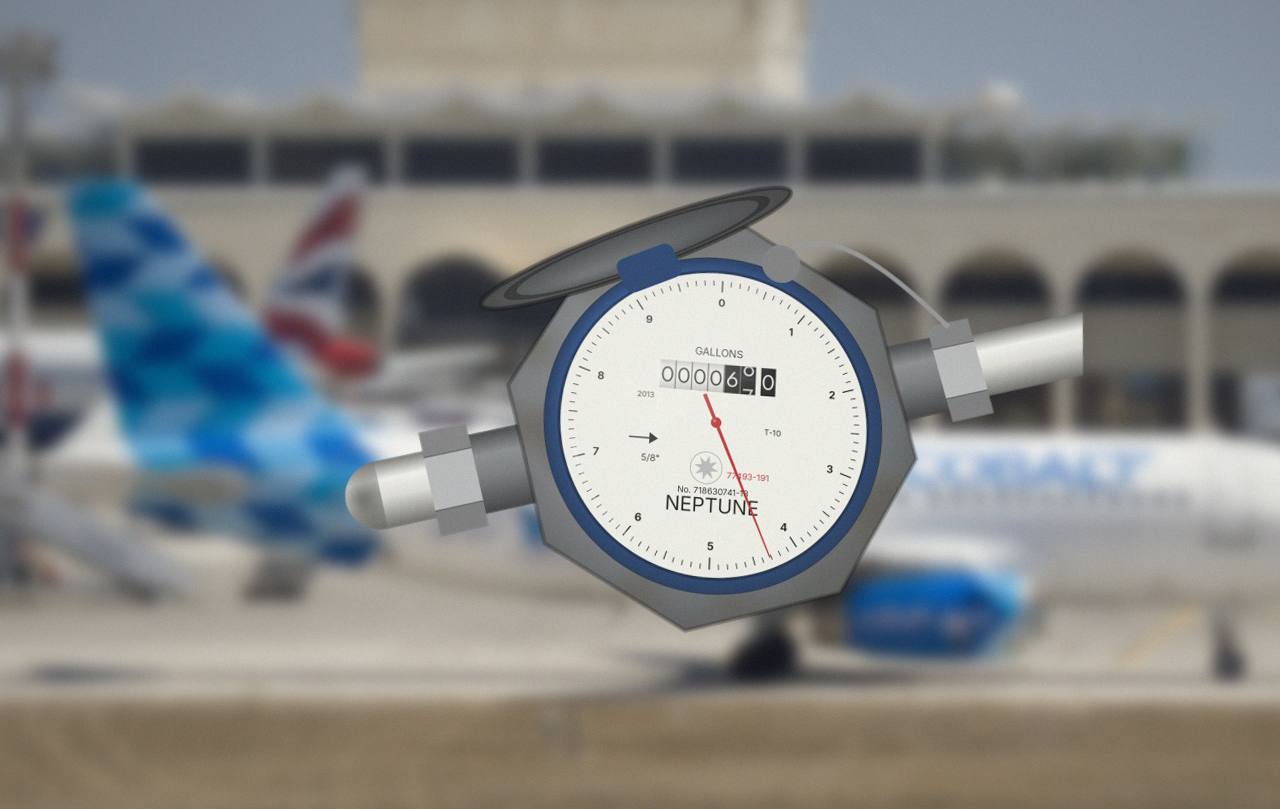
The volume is **664.3** gal
